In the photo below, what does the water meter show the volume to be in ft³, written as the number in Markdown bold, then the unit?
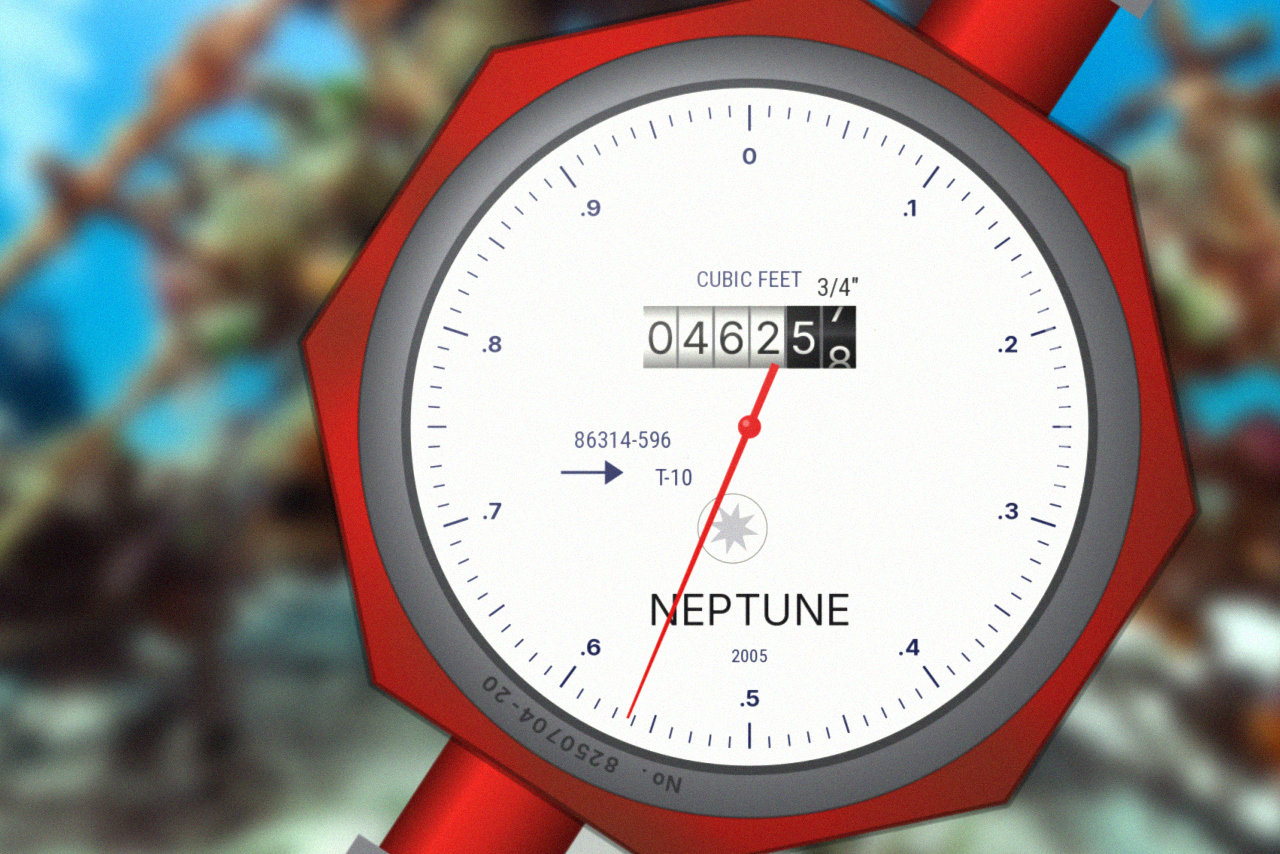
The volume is **46257.56** ft³
